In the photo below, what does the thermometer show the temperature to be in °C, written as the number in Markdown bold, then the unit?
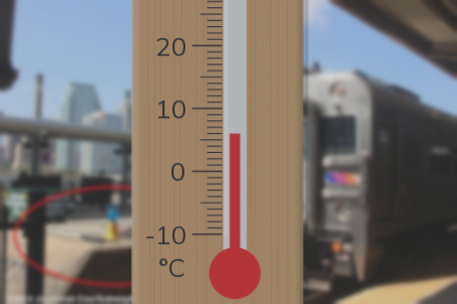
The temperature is **6** °C
